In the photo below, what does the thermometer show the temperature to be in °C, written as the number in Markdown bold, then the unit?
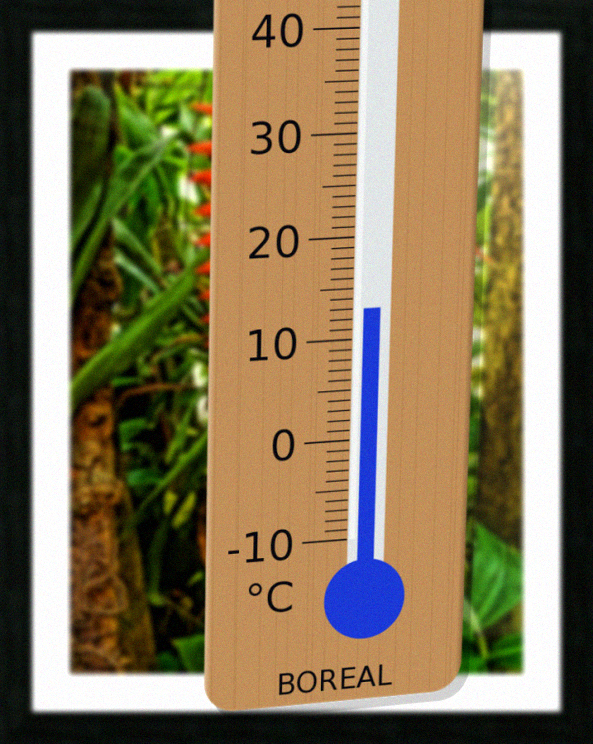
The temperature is **13** °C
